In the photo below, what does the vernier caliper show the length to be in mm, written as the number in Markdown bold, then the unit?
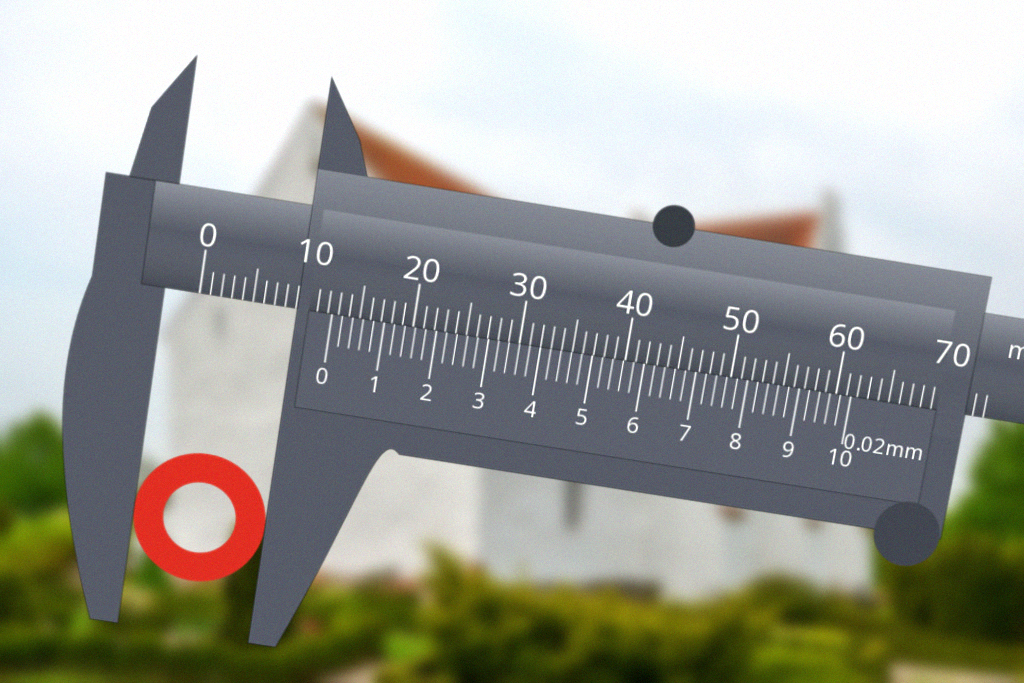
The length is **12.4** mm
